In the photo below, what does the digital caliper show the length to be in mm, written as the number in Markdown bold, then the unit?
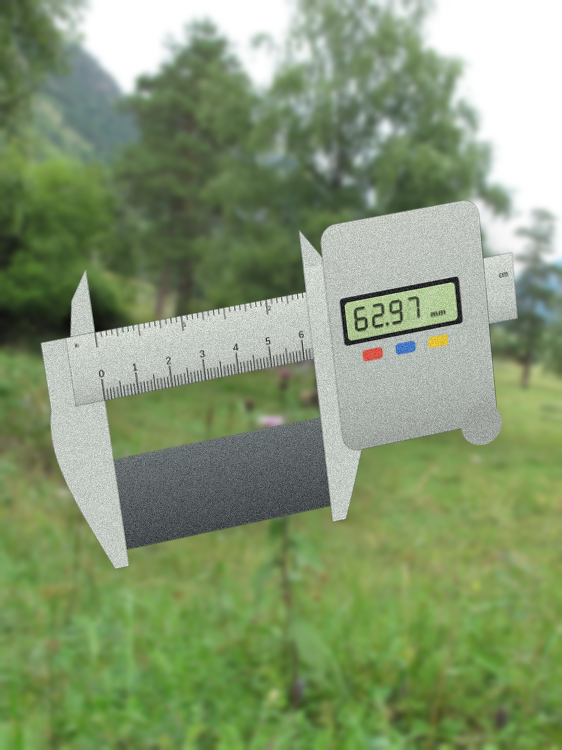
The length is **62.97** mm
